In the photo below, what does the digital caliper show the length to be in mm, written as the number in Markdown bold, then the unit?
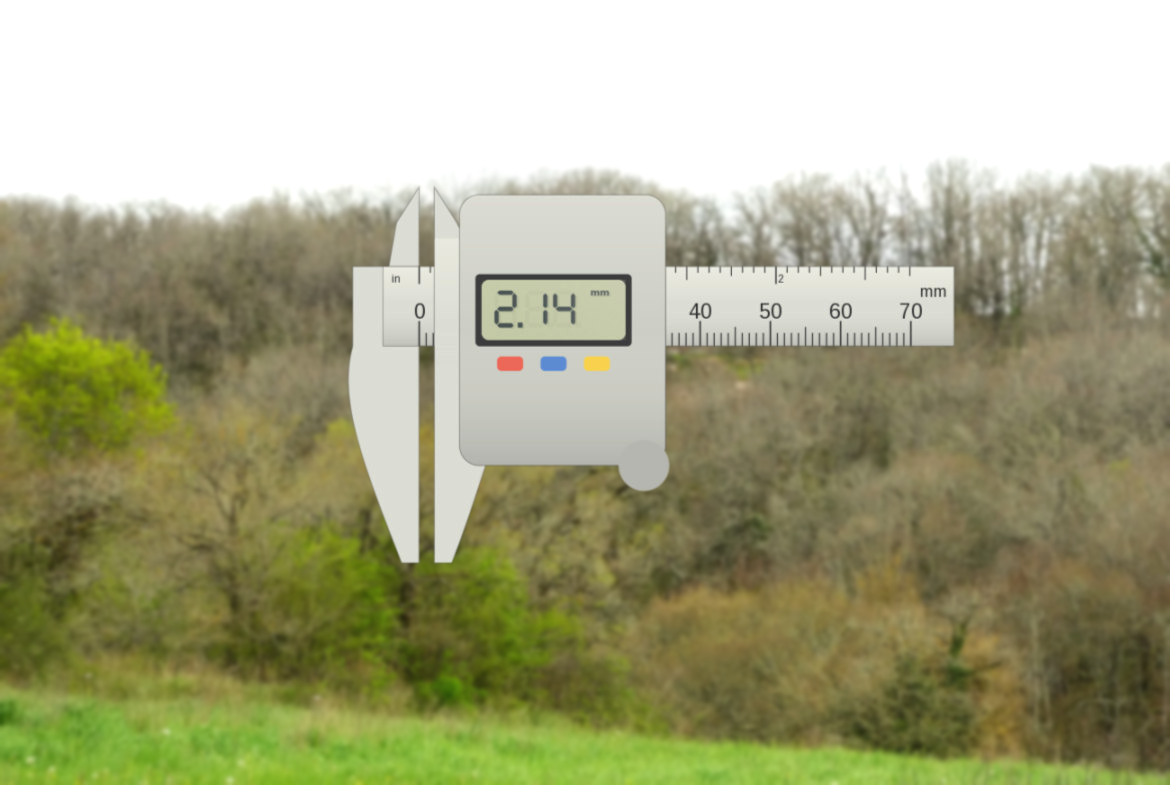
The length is **2.14** mm
